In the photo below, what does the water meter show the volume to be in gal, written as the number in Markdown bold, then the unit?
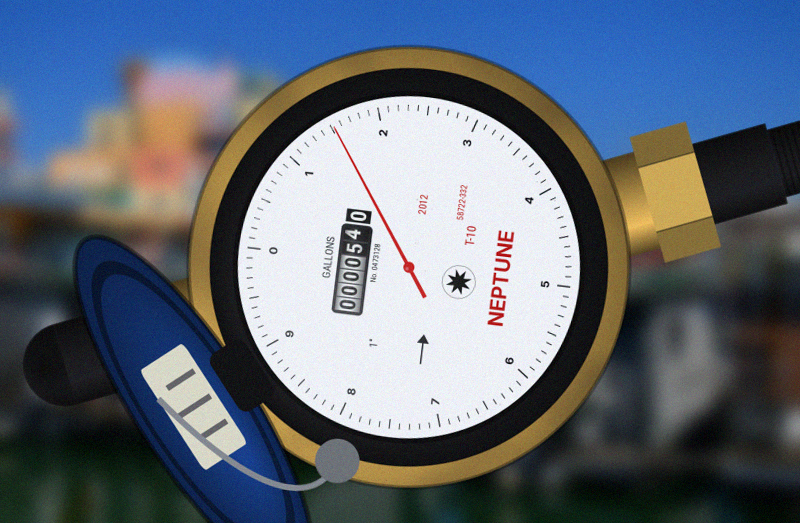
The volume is **541.5** gal
